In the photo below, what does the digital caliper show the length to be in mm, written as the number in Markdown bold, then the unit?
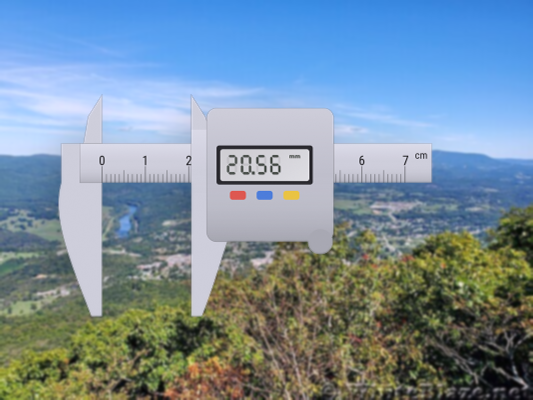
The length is **20.56** mm
